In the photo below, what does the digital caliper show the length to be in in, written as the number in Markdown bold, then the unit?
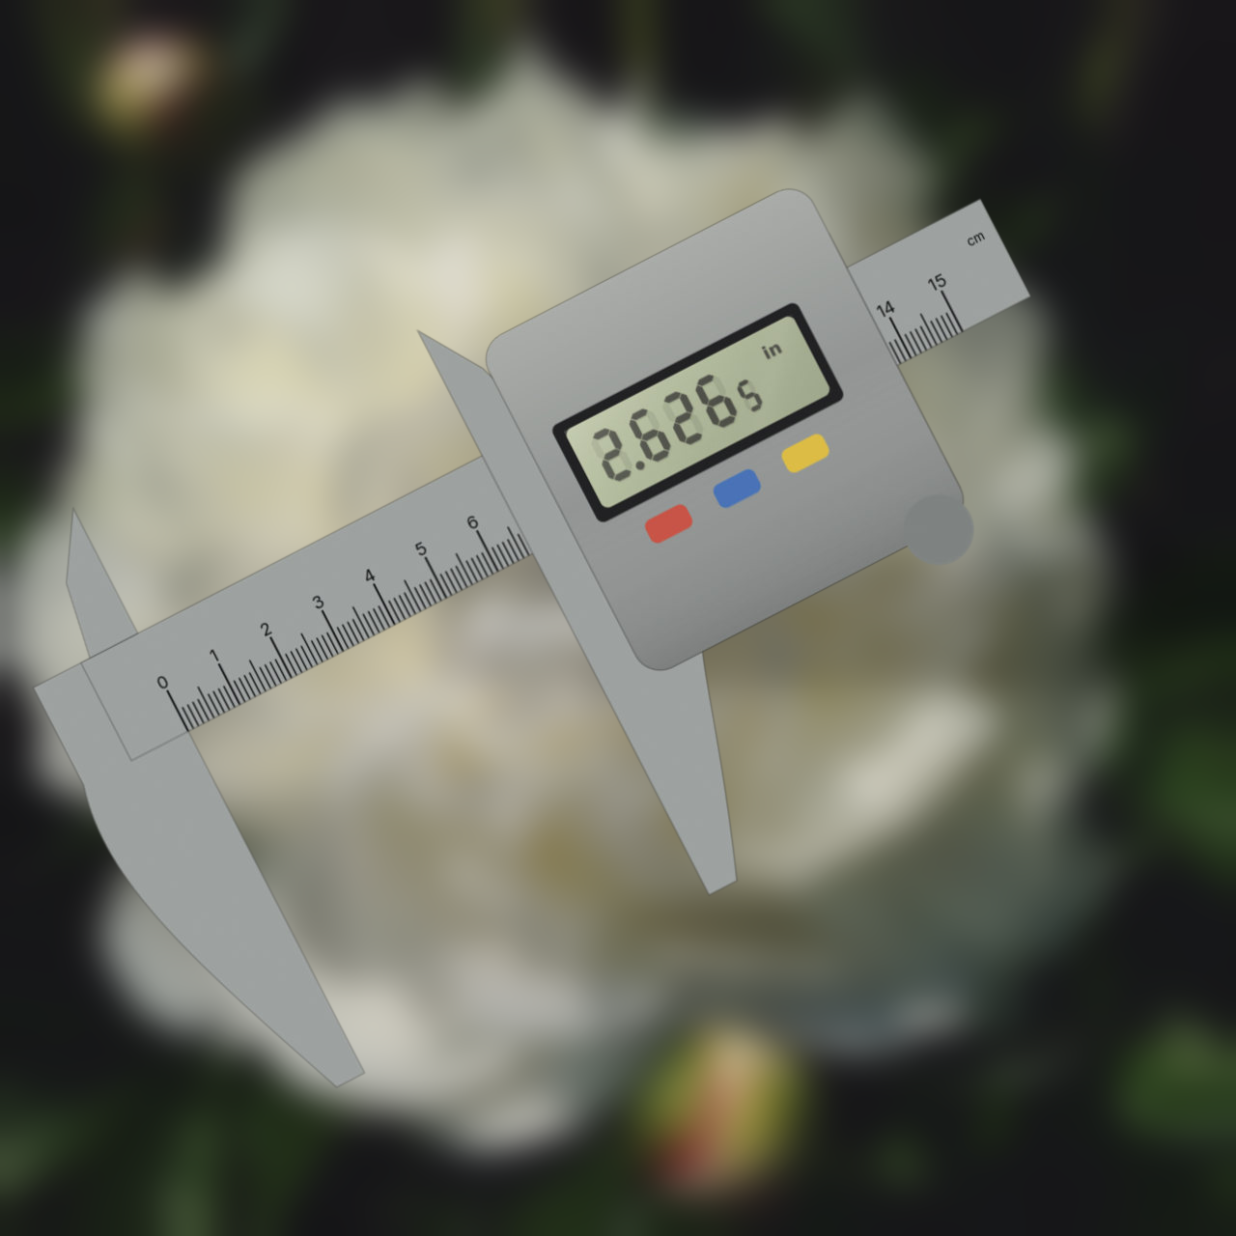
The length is **2.6265** in
